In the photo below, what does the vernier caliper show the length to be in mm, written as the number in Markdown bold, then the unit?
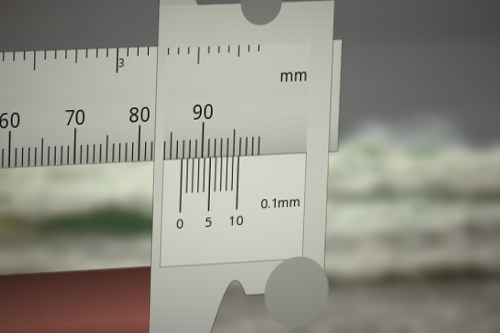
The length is **86.8** mm
